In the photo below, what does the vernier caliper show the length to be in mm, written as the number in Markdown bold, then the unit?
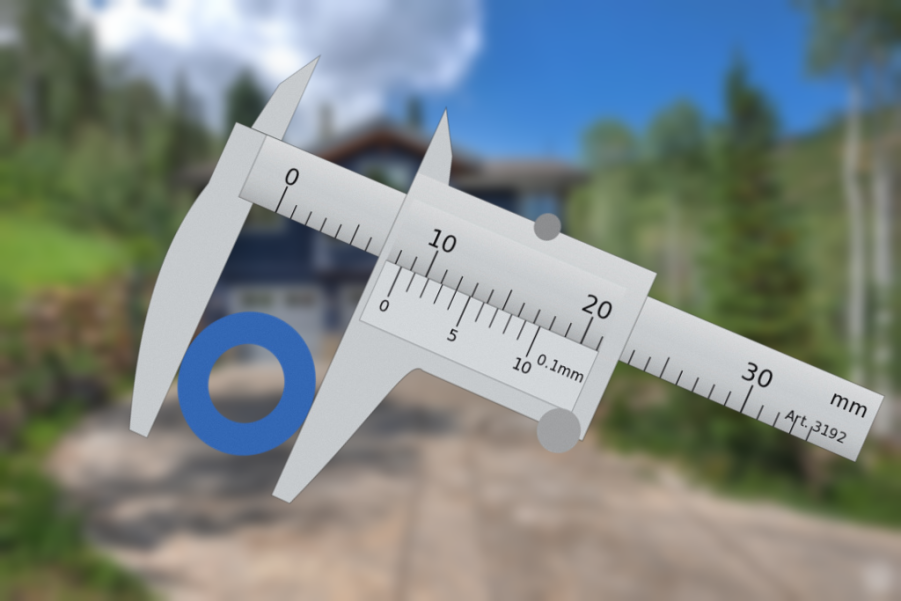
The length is **8.4** mm
